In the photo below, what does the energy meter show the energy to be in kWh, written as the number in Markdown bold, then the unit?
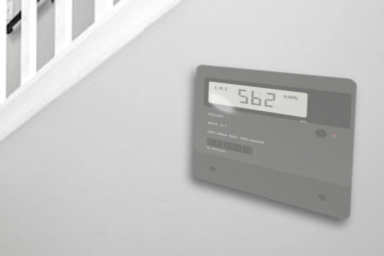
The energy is **562** kWh
